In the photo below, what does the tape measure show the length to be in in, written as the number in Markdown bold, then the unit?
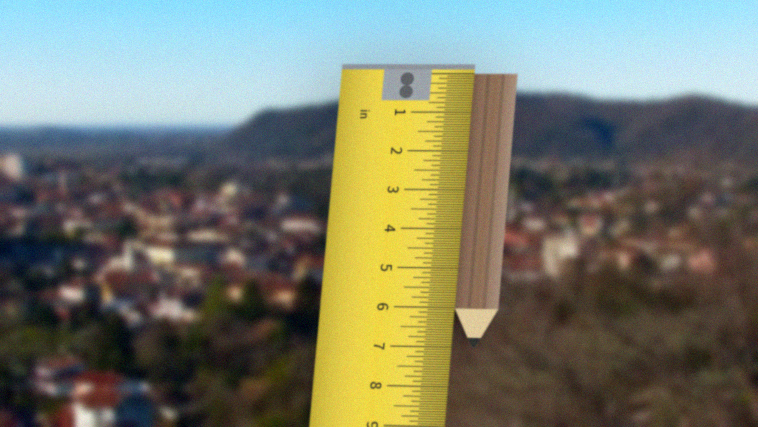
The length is **7** in
